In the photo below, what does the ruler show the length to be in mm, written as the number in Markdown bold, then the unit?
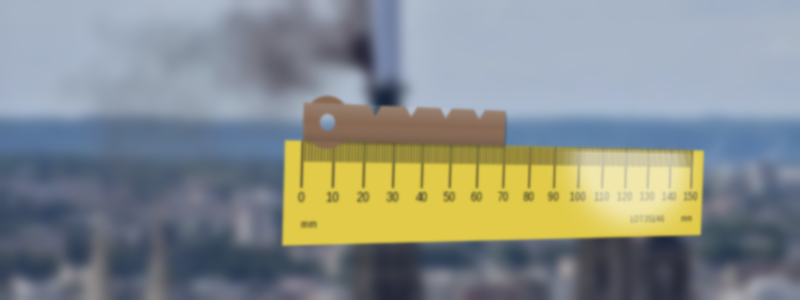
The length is **70** mm
